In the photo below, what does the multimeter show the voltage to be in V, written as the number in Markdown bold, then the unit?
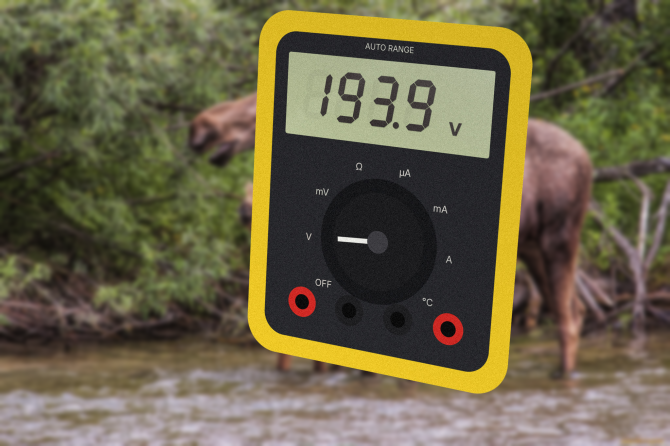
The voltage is **193.9** V
